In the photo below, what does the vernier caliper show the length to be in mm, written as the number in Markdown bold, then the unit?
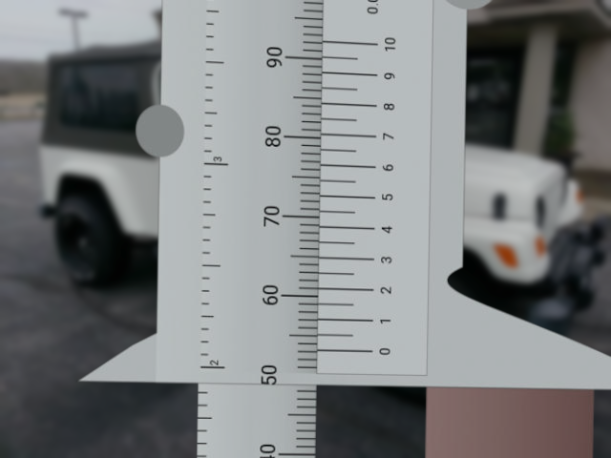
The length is **53.2** mm
